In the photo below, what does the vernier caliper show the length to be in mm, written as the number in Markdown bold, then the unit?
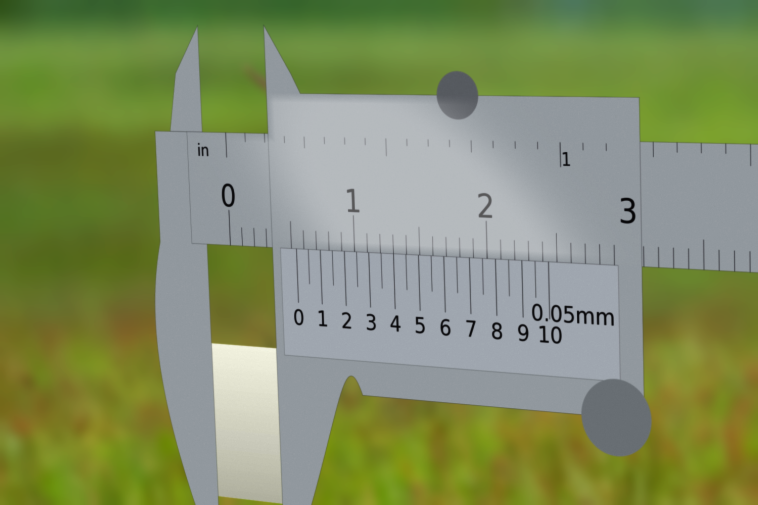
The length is **5.4** mm
